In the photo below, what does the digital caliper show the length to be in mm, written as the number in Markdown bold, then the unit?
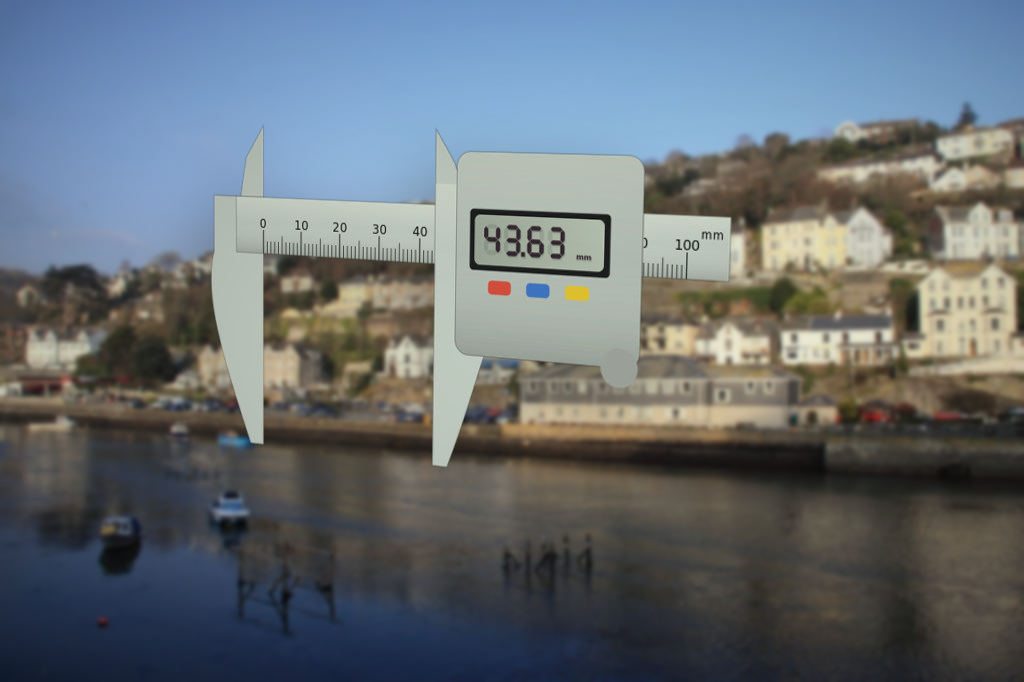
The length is **43.63** mm
